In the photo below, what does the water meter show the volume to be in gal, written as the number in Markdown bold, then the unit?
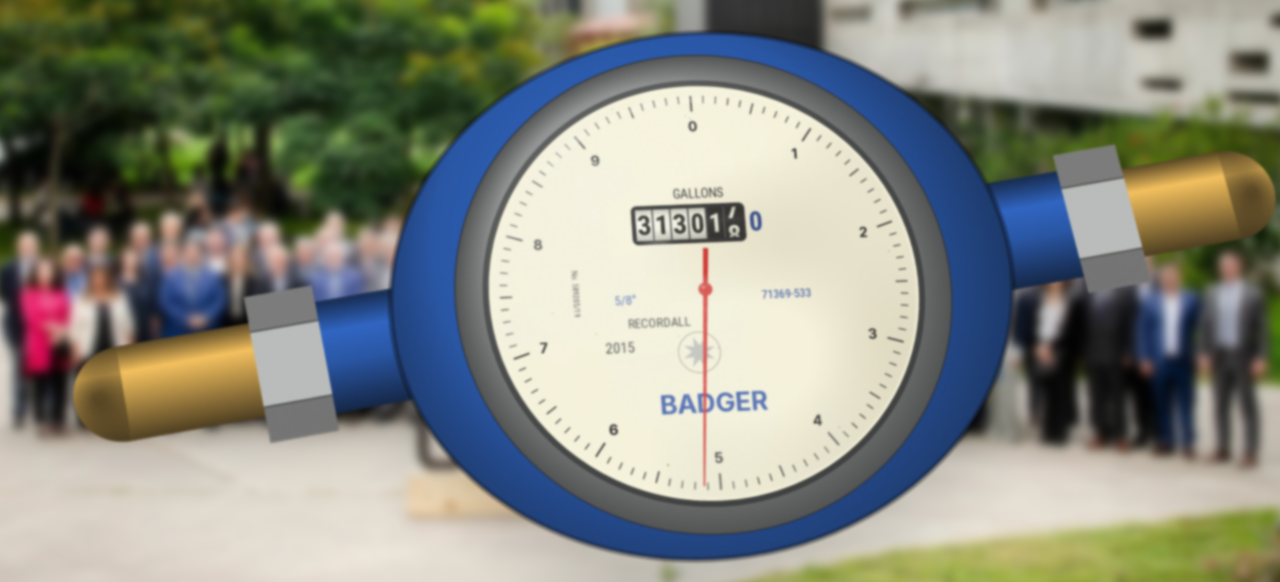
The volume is **3130175.1** gal
